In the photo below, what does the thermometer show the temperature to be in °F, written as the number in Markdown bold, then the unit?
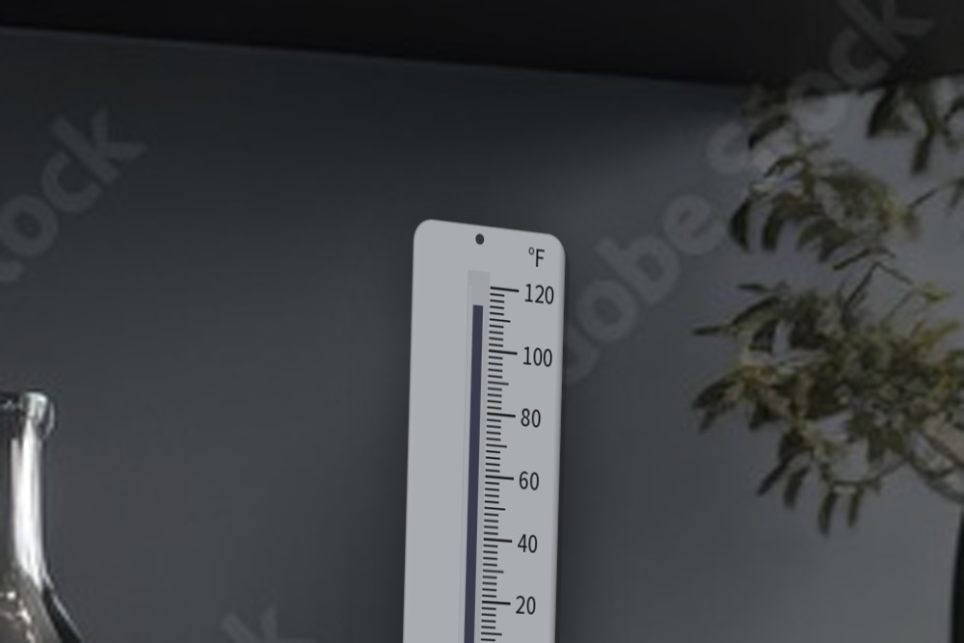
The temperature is **114** °F
